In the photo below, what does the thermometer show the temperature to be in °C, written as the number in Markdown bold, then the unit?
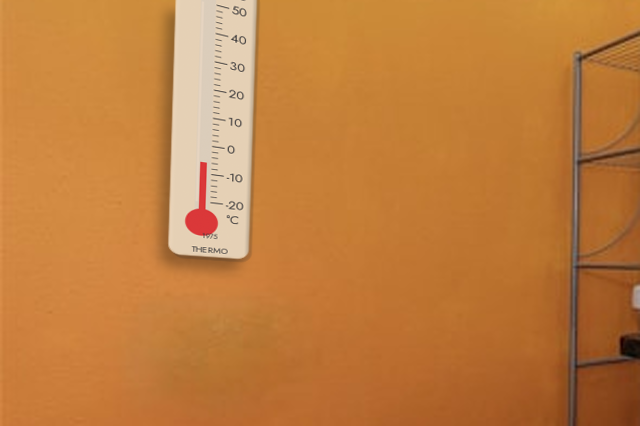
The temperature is **-6** °C
